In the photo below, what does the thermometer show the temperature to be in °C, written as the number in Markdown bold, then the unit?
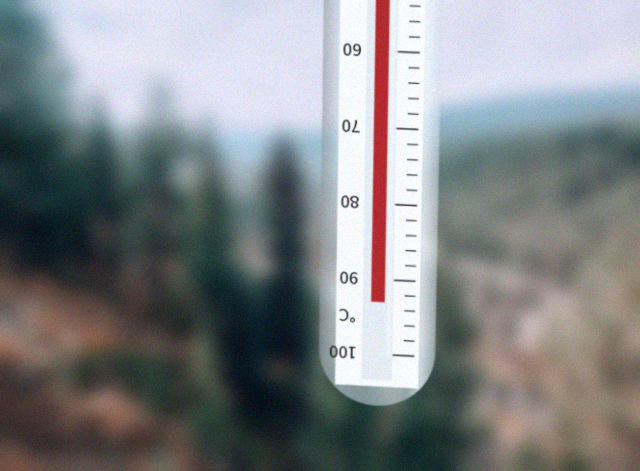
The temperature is **93** °C
